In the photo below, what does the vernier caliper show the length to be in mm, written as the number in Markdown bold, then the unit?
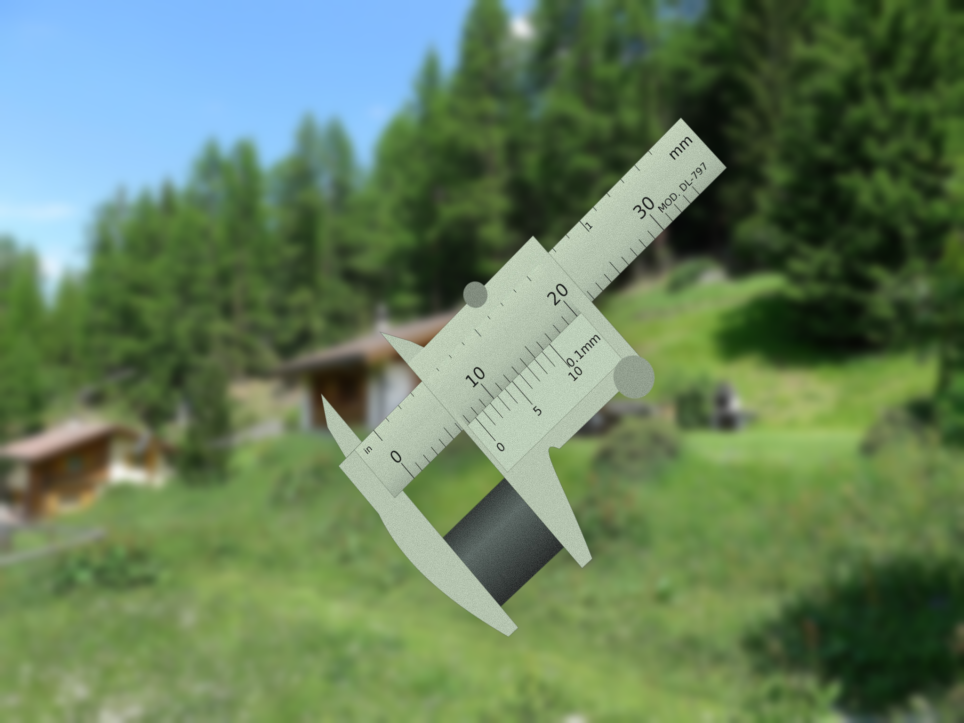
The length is **7.7** mm
